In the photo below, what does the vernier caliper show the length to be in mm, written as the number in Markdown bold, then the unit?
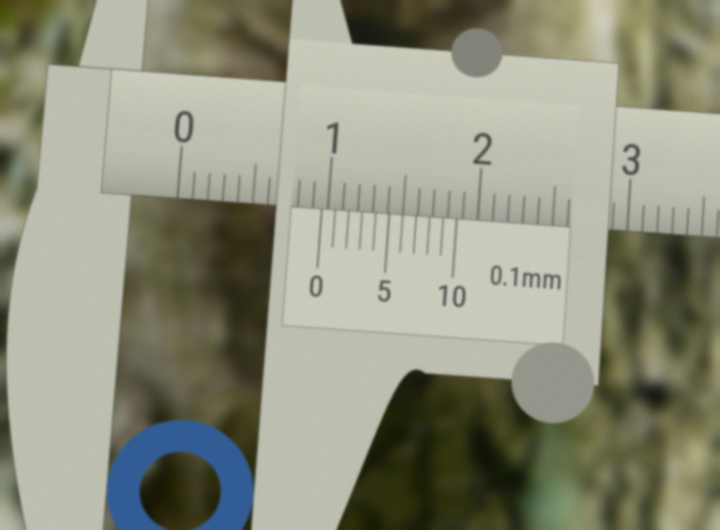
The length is **9.6** mm
